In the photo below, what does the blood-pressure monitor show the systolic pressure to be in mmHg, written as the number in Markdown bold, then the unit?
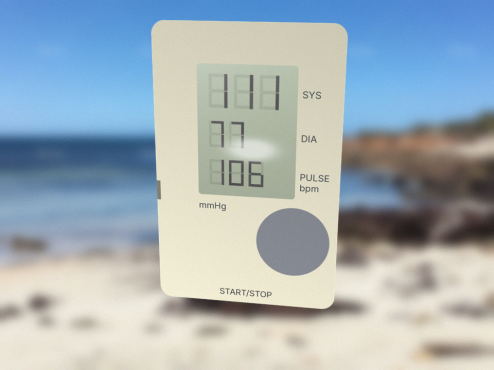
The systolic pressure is **111** mmHg
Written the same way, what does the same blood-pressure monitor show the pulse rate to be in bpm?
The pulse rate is **106** bpm
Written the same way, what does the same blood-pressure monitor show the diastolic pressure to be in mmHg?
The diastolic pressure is **77** mmHg
